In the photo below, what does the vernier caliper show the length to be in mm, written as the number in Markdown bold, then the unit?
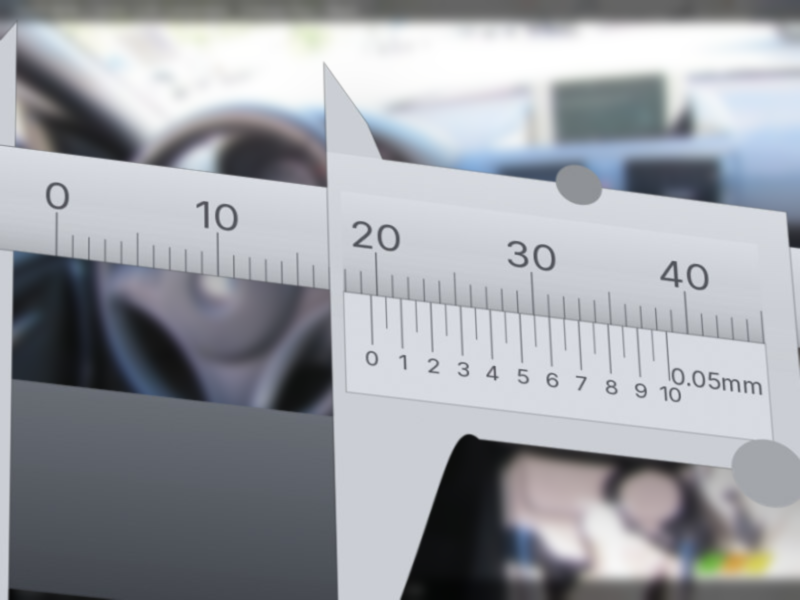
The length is **19.6** mm
